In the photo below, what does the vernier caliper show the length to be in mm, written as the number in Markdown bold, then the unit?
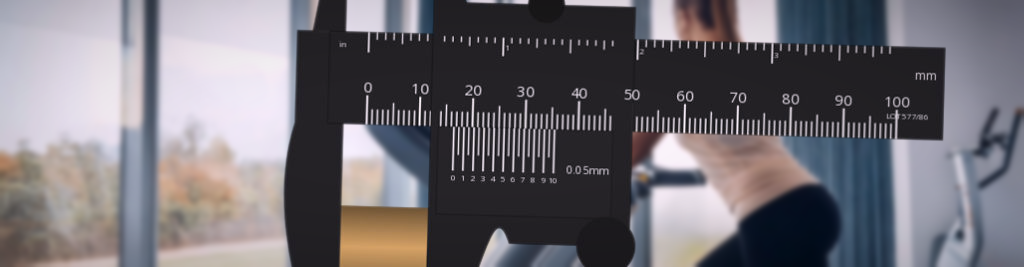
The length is **16.5** mm
